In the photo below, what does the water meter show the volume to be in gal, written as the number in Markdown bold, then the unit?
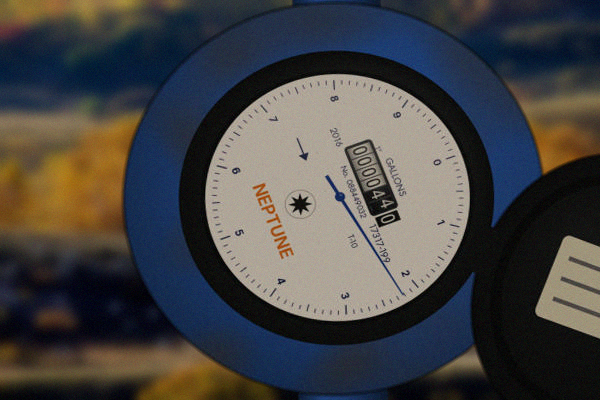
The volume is **442.2** gal
